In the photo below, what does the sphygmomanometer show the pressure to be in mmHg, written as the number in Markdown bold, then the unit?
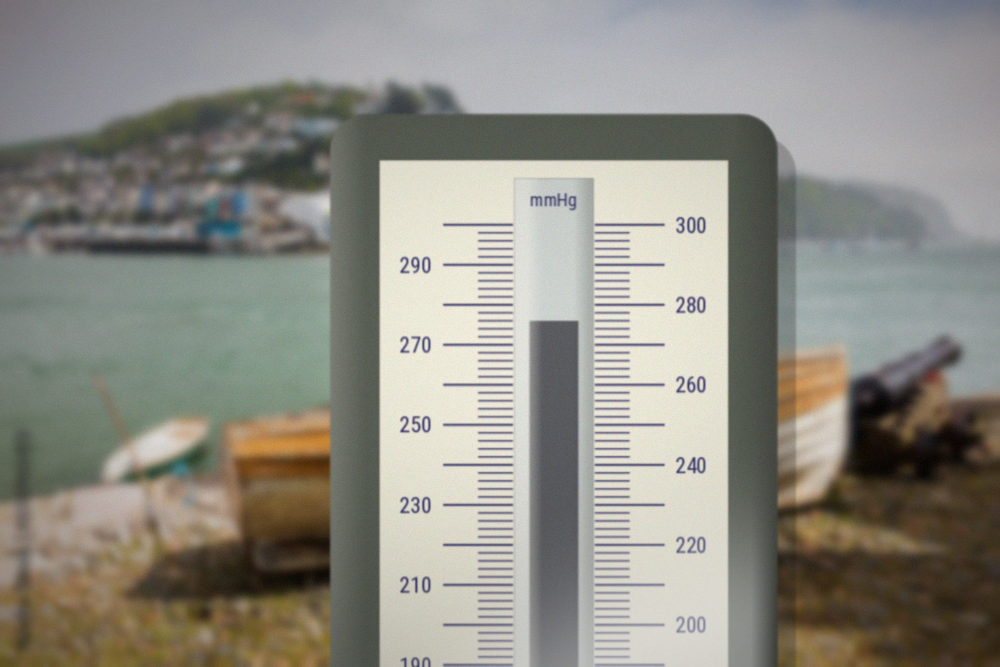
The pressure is **276** mmHg
